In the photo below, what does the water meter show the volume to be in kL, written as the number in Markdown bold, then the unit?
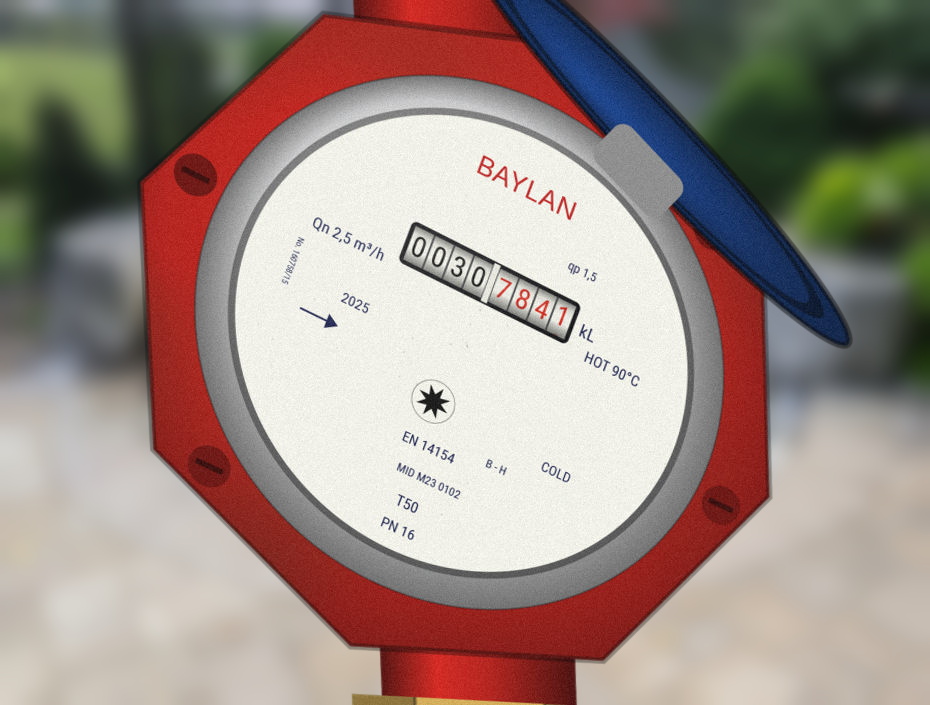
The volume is **30.7841** kL
